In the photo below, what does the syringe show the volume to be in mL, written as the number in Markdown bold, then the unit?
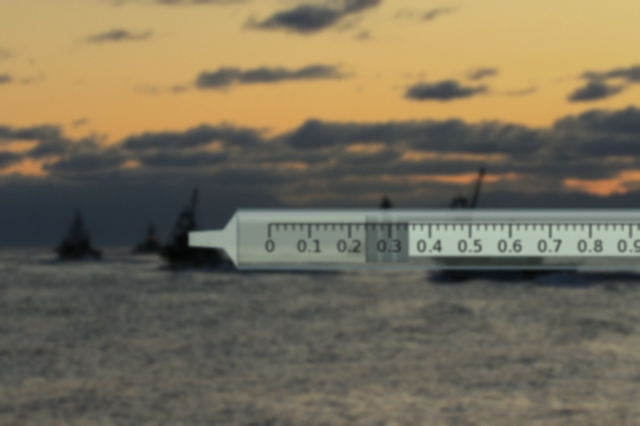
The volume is **0.24** mL
